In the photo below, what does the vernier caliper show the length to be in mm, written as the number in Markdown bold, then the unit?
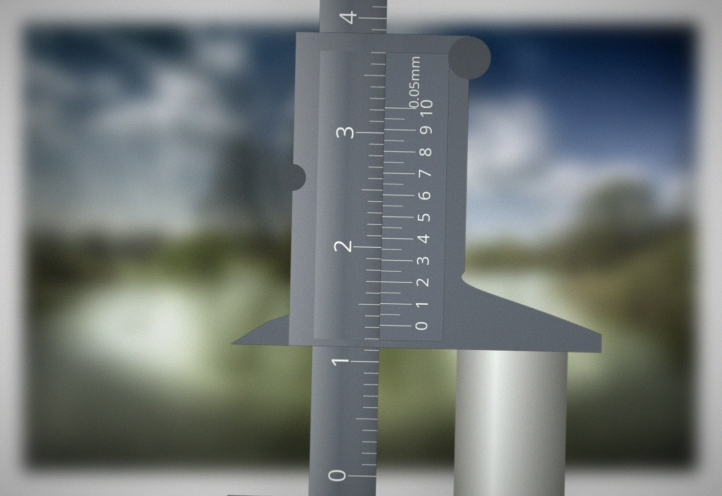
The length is **13.2** mm
